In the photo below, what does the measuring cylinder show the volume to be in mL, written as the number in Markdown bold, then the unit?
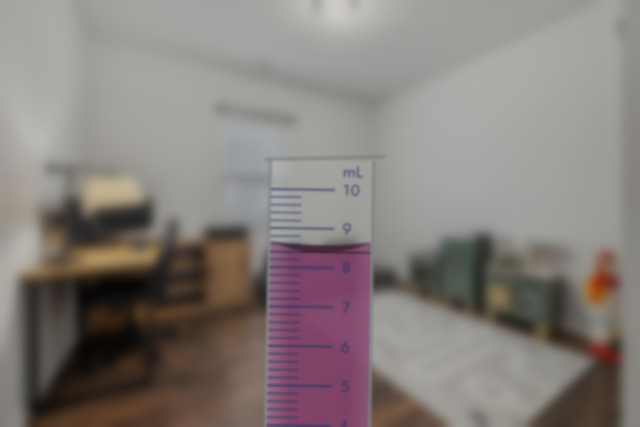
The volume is **8.4** mL
